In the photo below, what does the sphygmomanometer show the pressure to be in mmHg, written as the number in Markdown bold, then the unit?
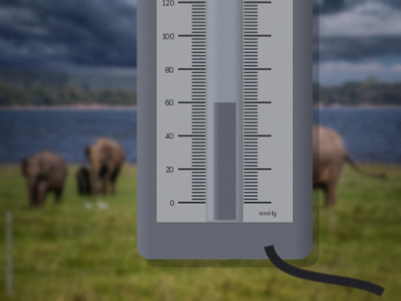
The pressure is **60** mmHg
